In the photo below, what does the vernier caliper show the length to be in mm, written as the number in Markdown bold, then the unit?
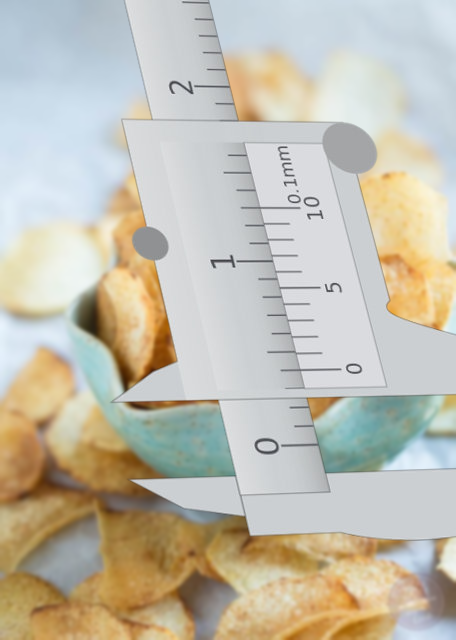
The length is **4.0** mm
